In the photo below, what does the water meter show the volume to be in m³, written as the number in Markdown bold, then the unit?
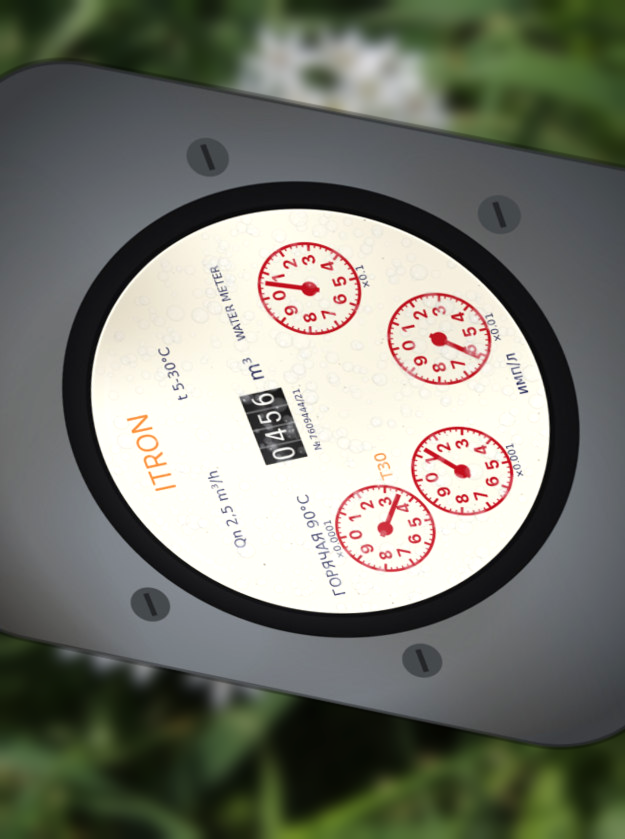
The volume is **456.0613** m³
